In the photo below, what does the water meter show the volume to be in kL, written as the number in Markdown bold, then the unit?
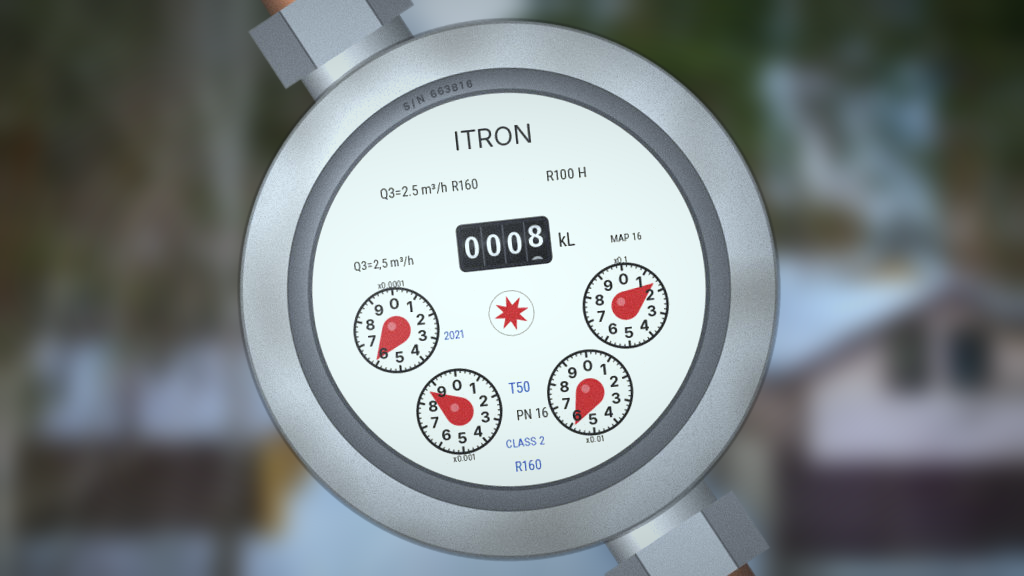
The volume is **8.1586** kL
